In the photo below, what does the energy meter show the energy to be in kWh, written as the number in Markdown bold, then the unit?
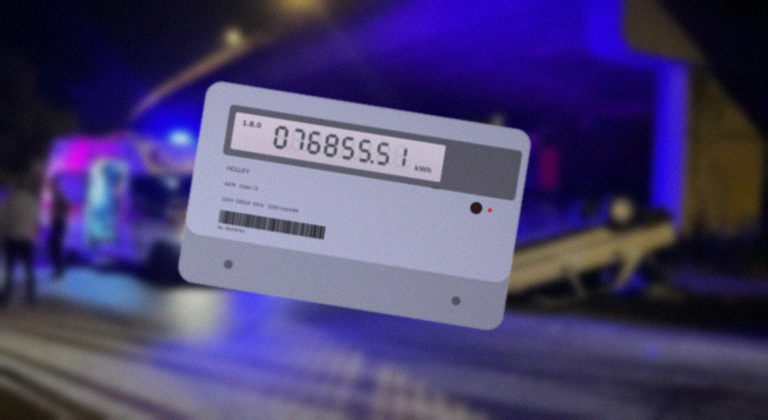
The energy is **76855.51** kWh
